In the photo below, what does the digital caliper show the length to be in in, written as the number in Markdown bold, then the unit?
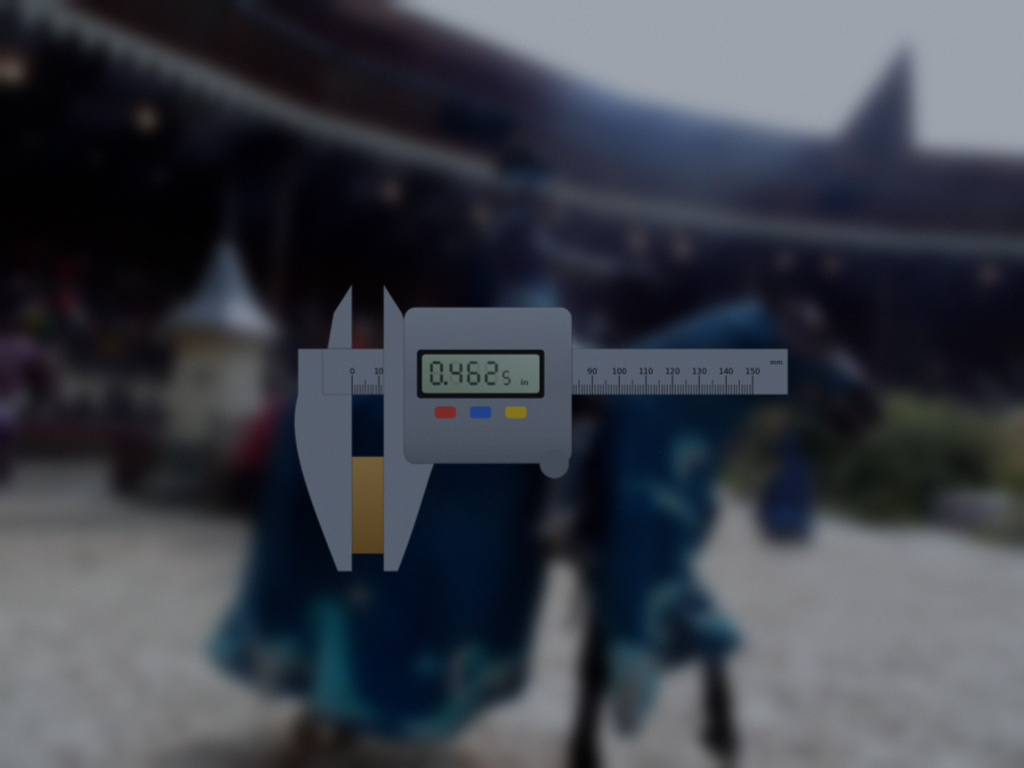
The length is **0.4625** in
